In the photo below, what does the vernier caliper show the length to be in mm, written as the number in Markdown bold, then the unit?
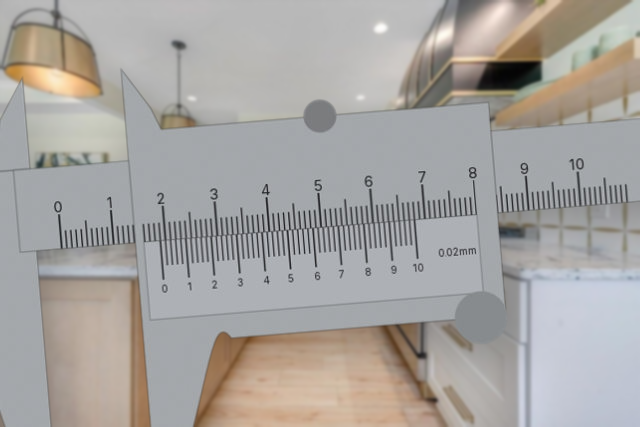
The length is **19.0** mm
